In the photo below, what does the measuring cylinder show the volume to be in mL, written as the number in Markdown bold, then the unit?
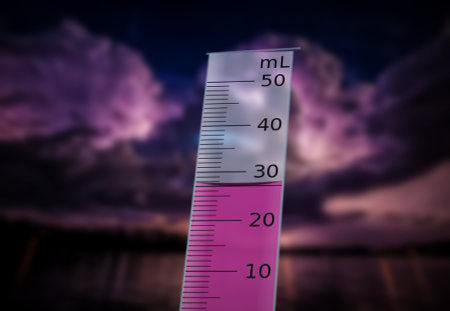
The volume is **27** mL
